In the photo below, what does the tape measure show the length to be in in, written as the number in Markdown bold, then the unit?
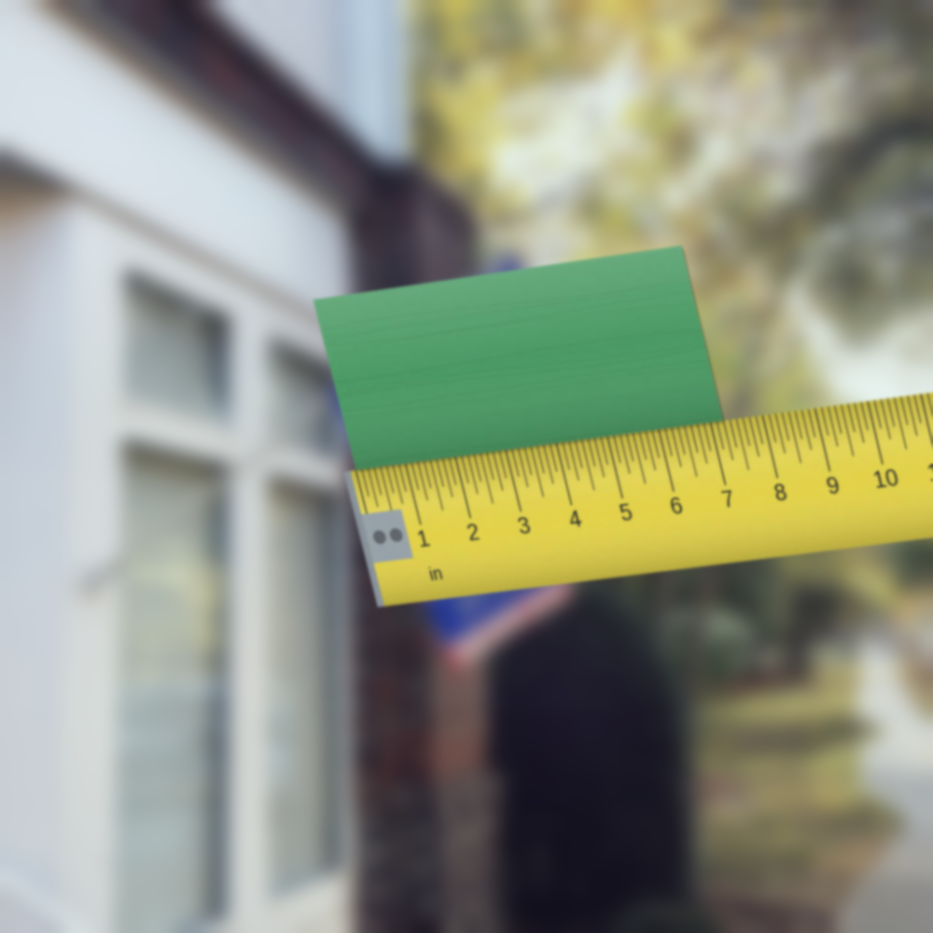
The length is **7.25** in
